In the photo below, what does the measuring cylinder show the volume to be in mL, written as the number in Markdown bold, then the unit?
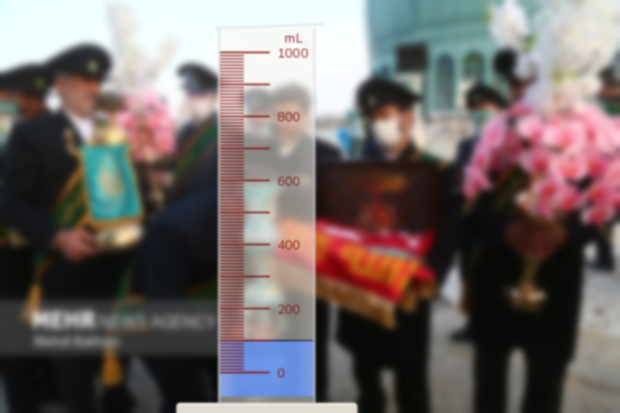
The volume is **100** mL
